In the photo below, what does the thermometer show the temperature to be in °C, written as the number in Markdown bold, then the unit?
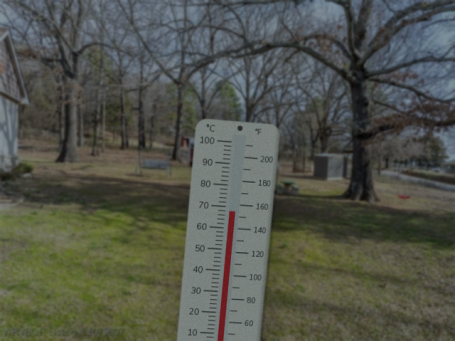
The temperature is **68** °C
